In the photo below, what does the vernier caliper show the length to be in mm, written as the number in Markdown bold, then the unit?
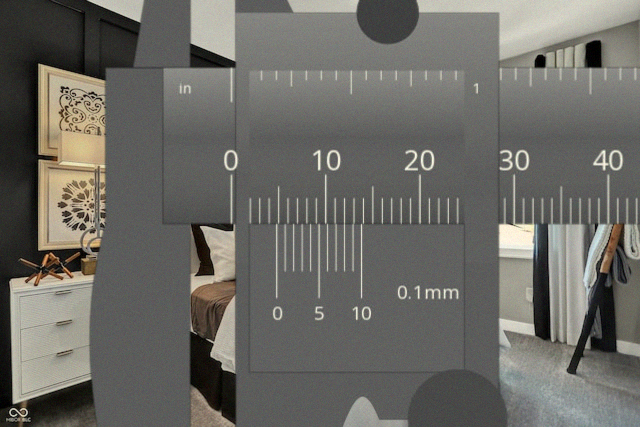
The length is **4.8** mm
